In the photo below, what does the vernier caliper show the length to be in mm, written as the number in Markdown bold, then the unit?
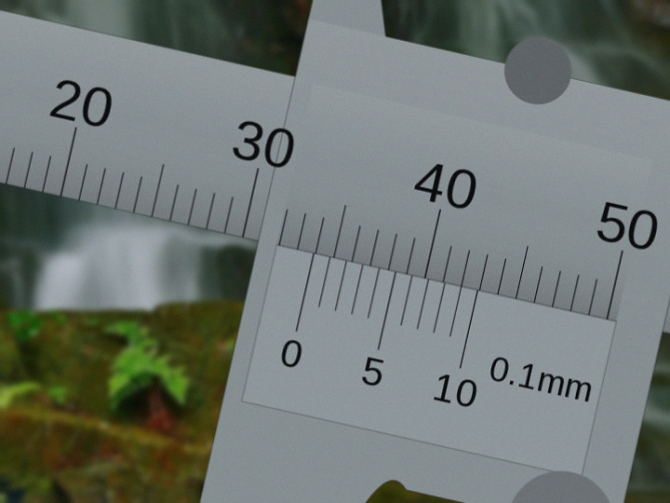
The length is **33.9** mm
